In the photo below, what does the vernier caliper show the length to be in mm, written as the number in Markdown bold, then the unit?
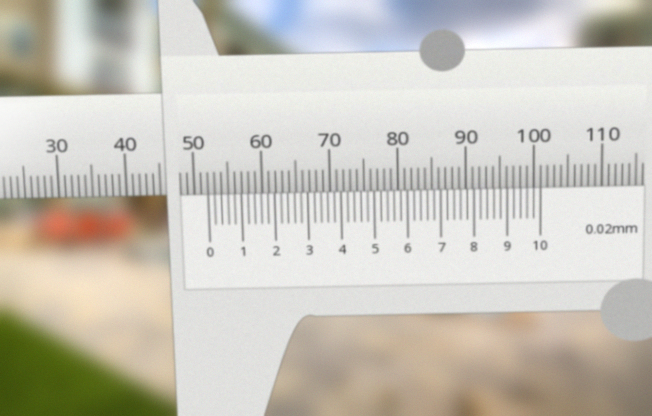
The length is **52.0** mm
